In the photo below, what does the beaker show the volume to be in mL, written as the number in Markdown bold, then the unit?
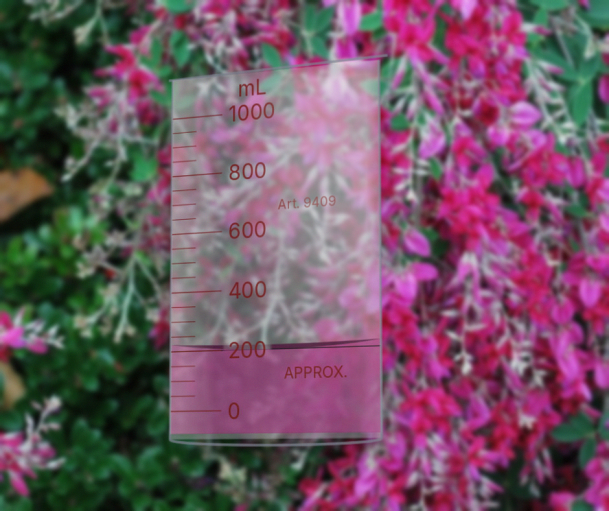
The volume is **200** mL
